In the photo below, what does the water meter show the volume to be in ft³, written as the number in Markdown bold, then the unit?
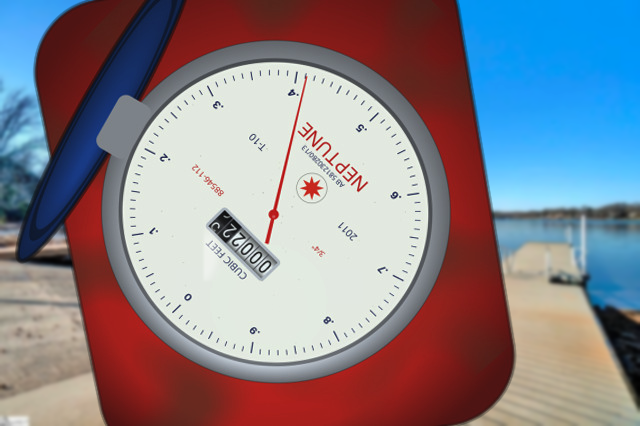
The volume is **225.41** ft³
